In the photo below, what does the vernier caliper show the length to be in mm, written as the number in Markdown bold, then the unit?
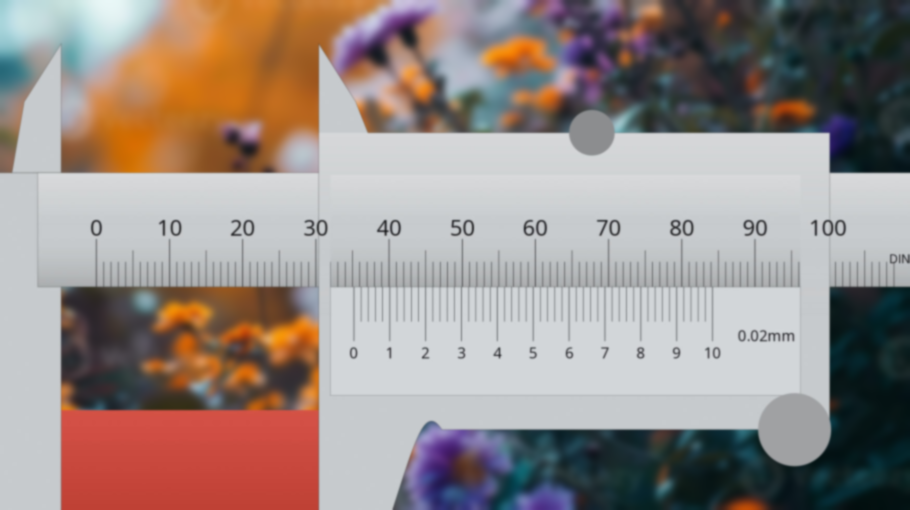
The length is **35.2** mm
